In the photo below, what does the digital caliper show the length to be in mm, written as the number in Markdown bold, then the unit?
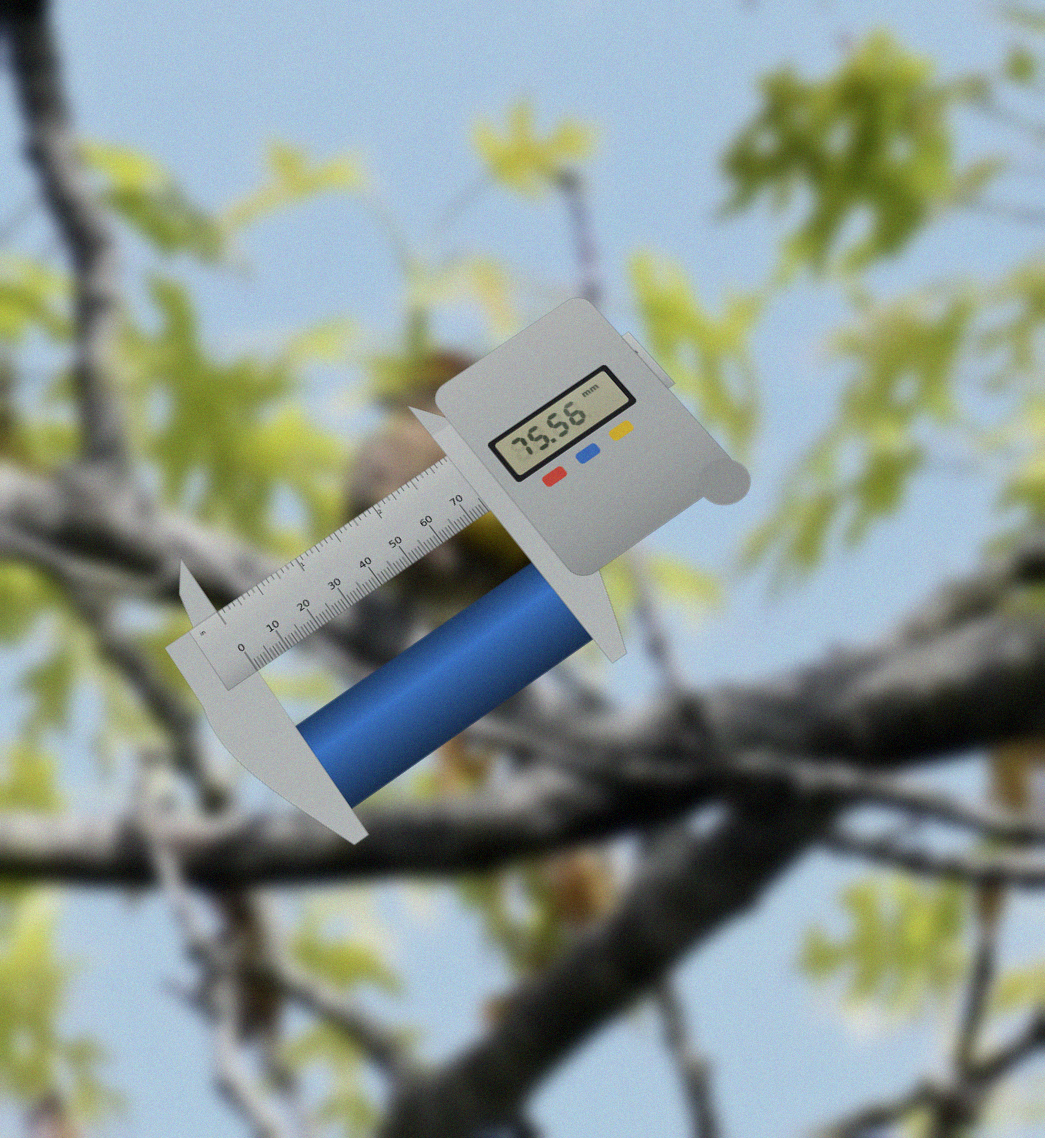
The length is **75.56** mm
